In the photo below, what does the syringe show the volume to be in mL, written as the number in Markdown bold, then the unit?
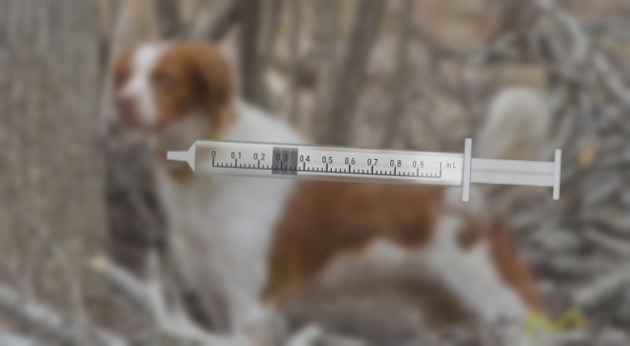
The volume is **0.26** mL
